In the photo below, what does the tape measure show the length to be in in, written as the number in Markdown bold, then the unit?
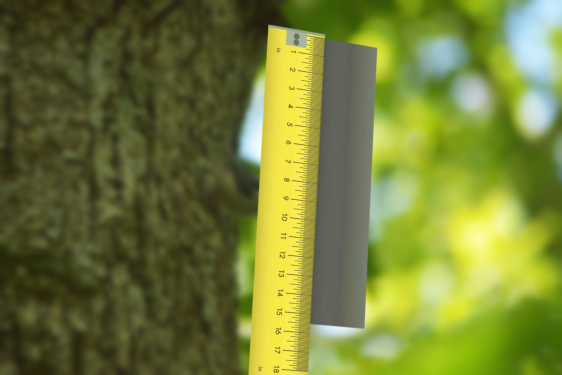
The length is **15.5** in
